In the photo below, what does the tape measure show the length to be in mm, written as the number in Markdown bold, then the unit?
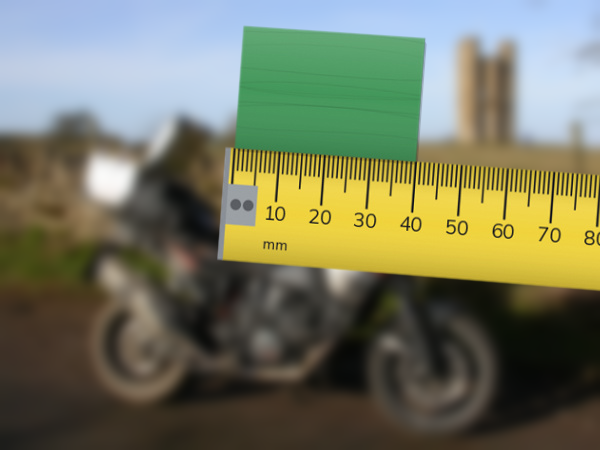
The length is **40** mm
